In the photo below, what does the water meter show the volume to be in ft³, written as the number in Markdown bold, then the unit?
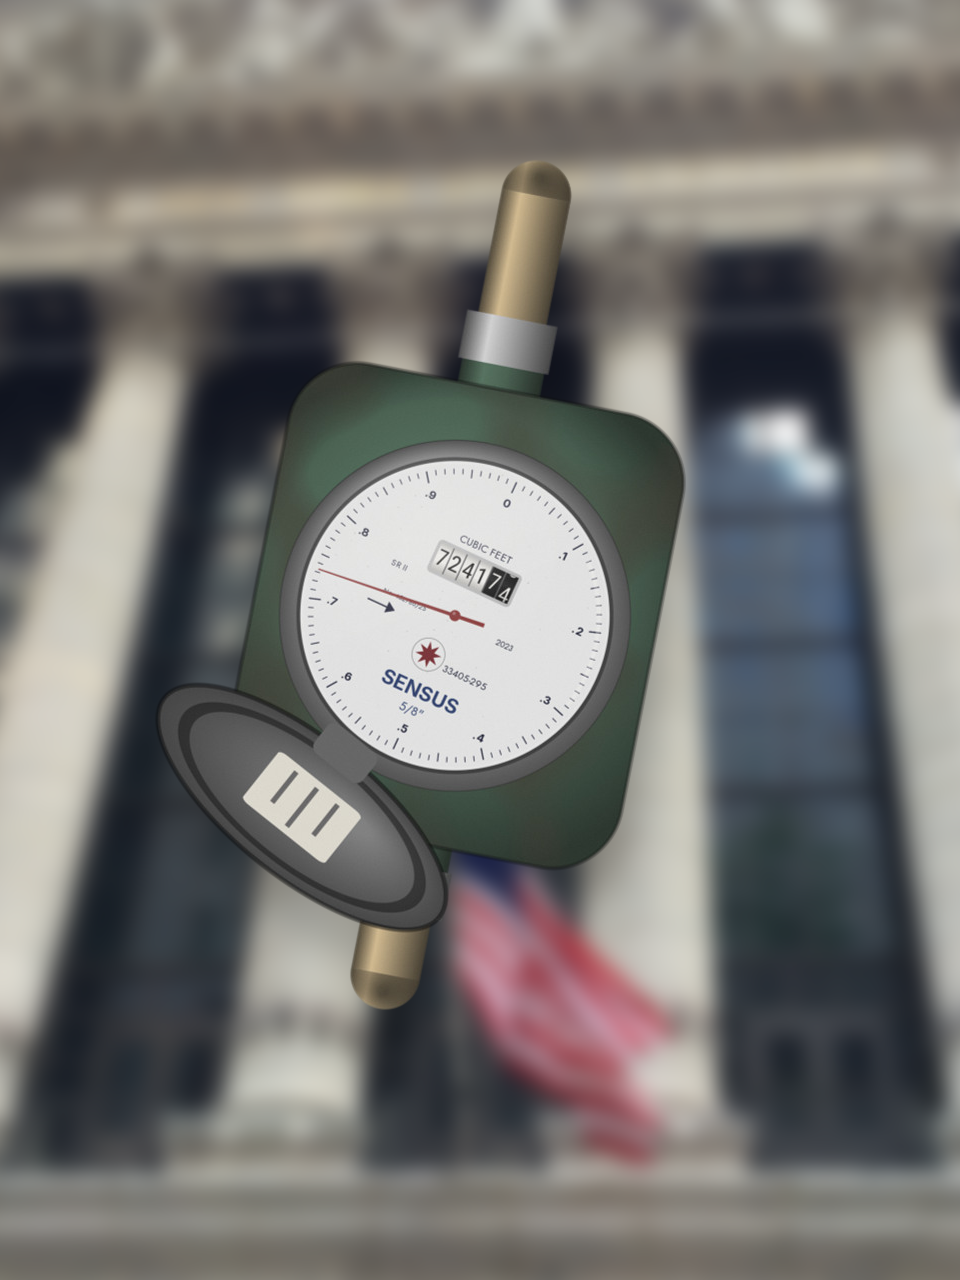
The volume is **724173.73** ft³
